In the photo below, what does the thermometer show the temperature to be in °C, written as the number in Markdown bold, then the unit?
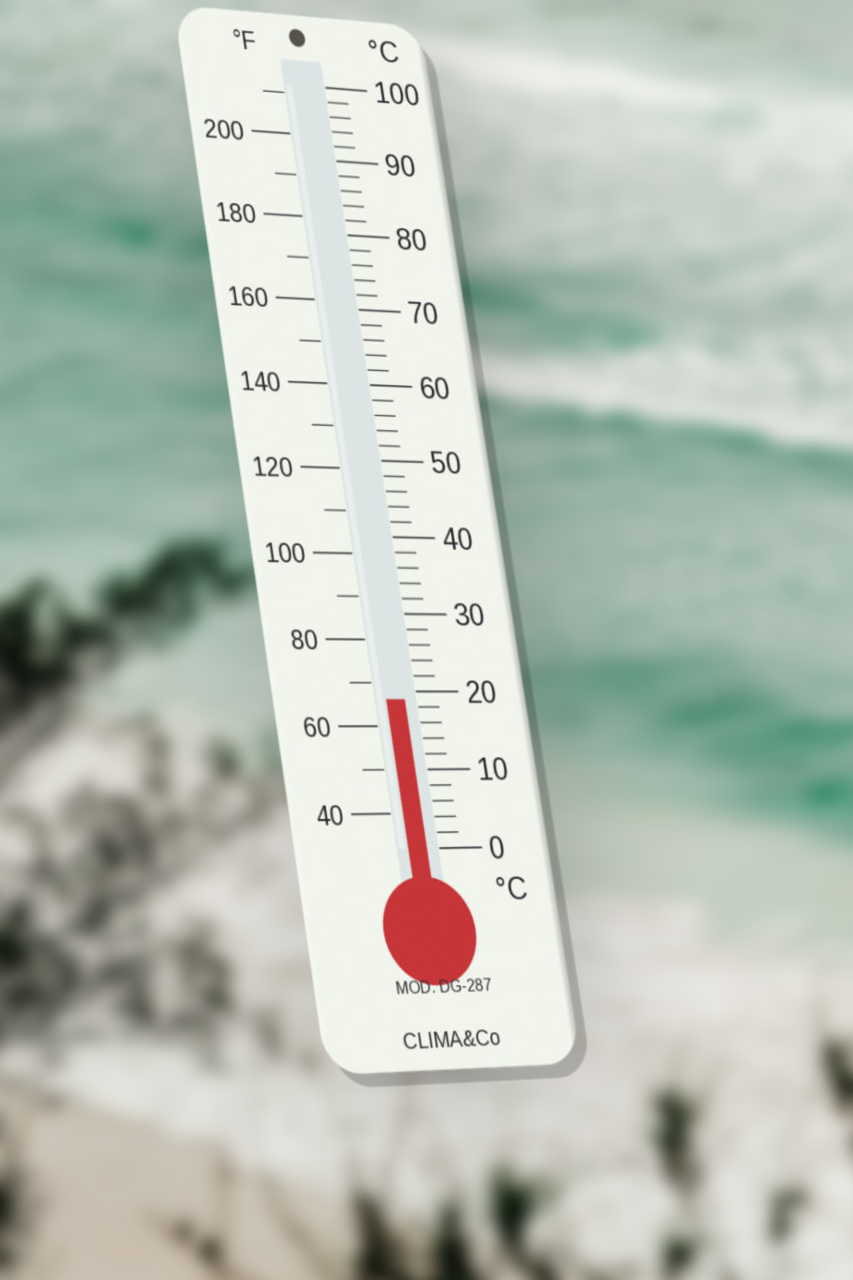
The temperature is **19** °C
